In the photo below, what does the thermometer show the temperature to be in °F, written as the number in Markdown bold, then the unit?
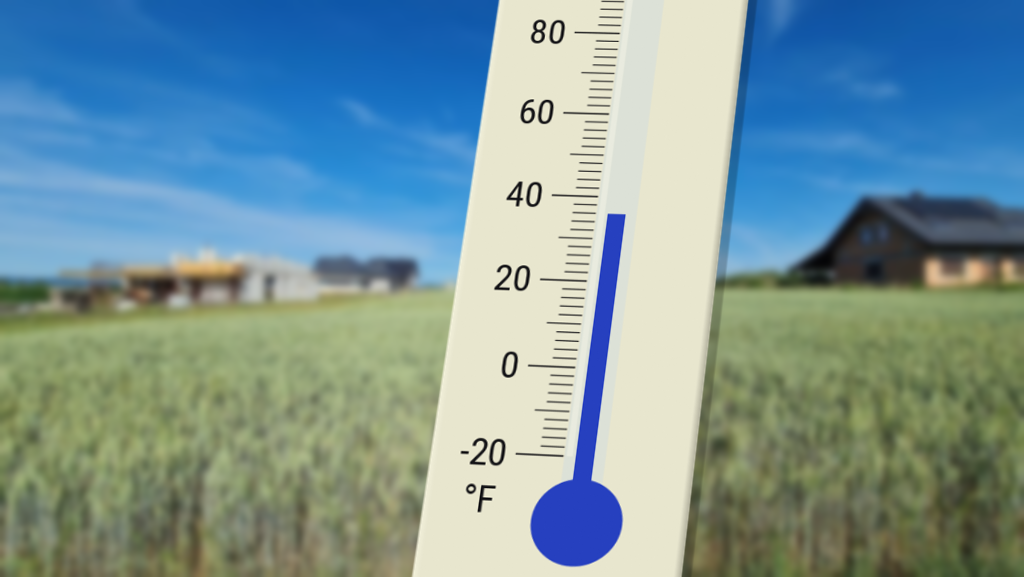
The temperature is **36** °F
